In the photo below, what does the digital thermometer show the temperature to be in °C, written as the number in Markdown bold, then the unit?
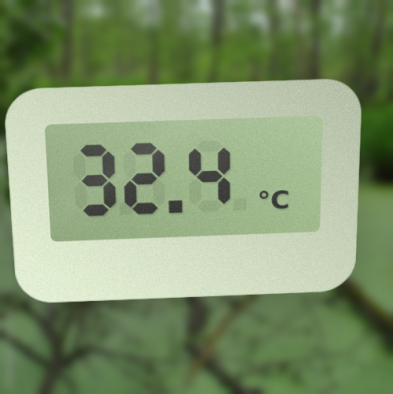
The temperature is **32.4** °C
